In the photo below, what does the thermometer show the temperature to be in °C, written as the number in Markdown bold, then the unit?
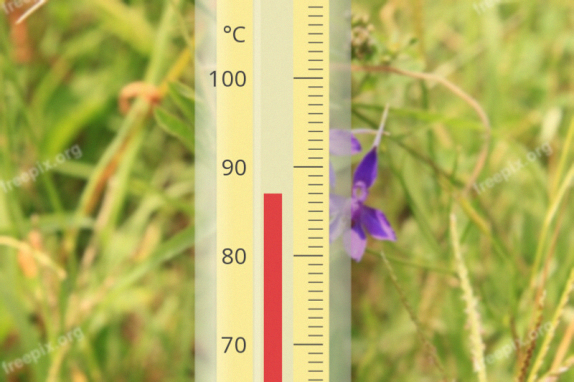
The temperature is **87** °C
